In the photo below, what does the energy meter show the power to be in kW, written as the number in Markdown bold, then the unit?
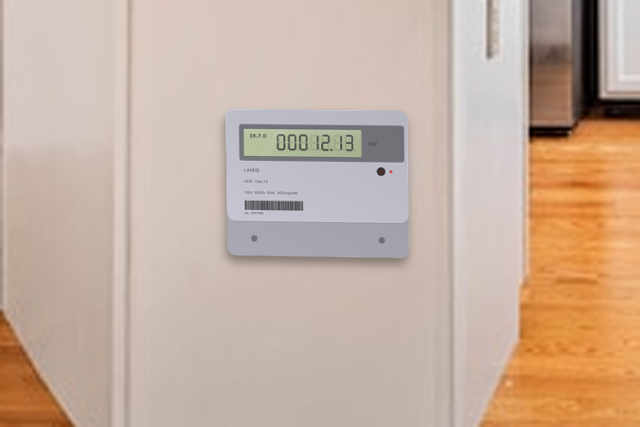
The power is **12.13** kW
